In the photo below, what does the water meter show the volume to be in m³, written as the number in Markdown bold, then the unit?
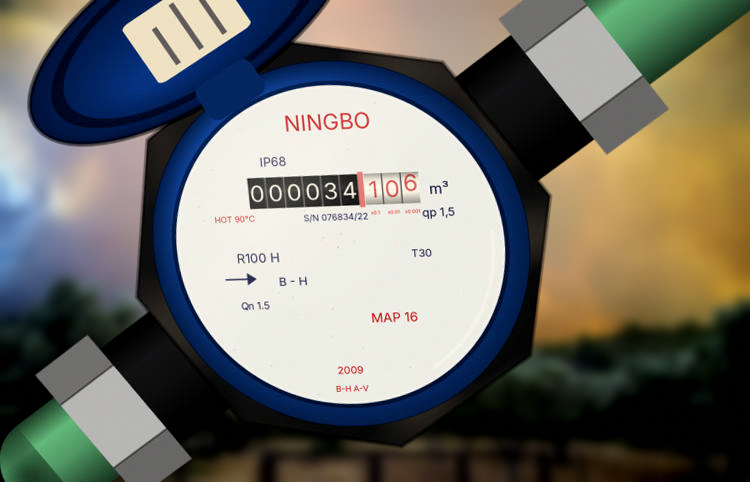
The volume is **34.106** m³
